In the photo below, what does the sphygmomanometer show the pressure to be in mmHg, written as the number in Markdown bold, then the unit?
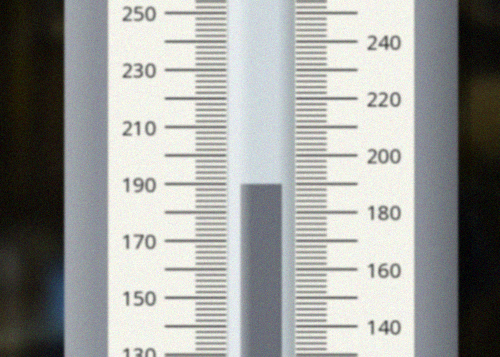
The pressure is **190** mmHg
